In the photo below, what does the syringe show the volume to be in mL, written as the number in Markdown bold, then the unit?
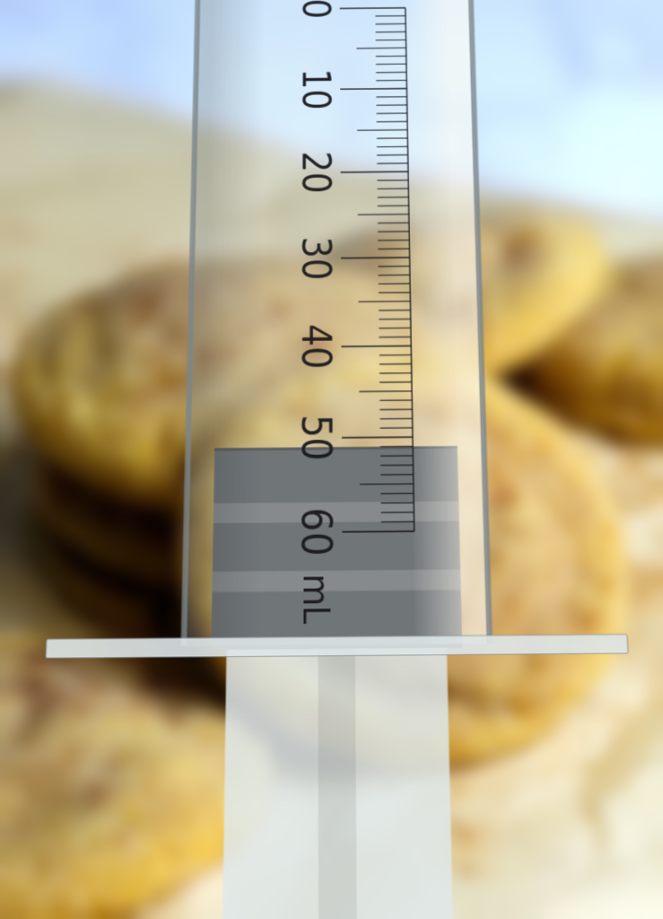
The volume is **51** mL
